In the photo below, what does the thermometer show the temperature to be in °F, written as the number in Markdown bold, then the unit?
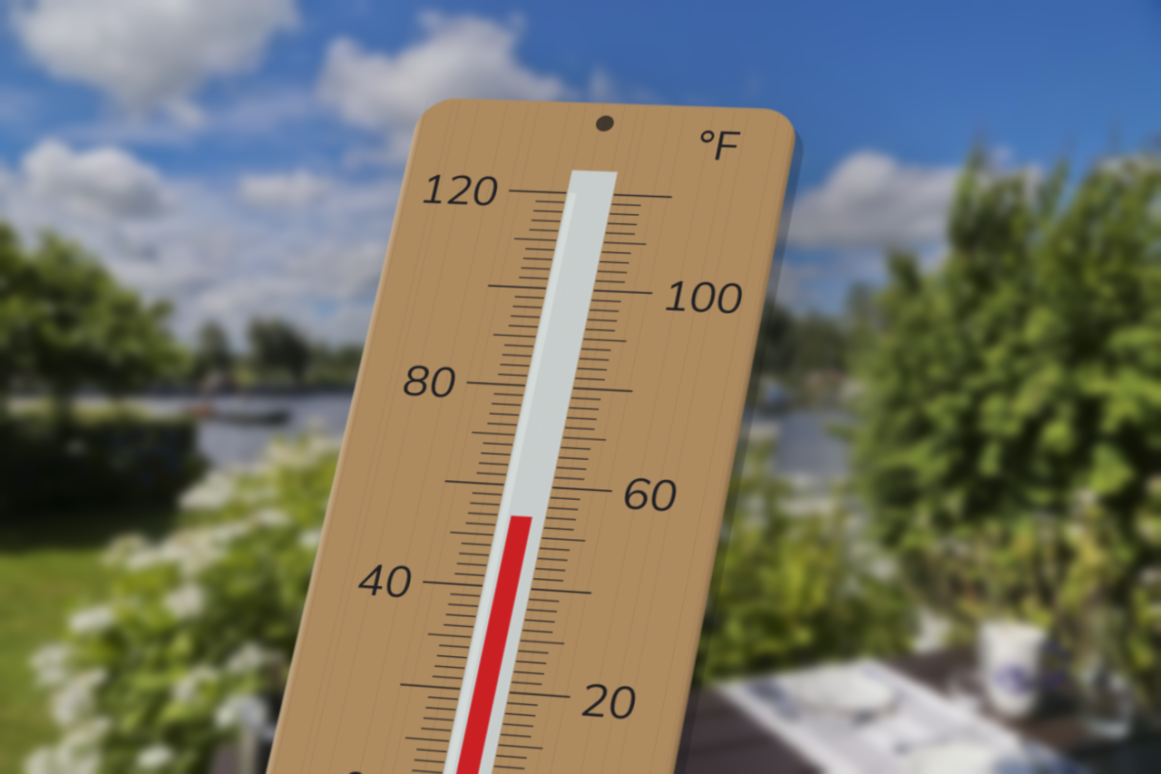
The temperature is **54** °F
